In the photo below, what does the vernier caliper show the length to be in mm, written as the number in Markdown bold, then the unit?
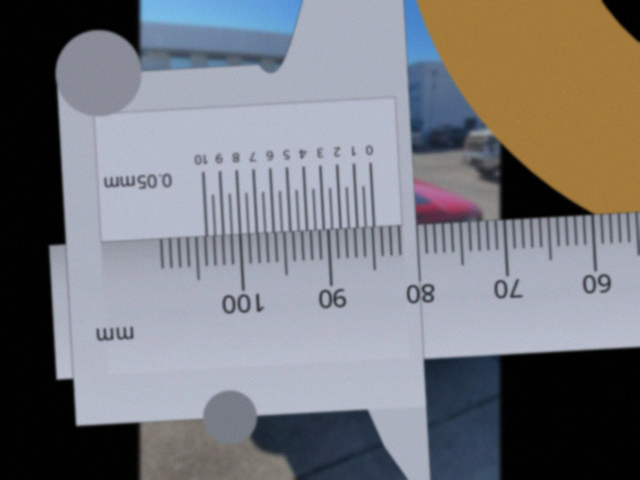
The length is **84.8** mm
